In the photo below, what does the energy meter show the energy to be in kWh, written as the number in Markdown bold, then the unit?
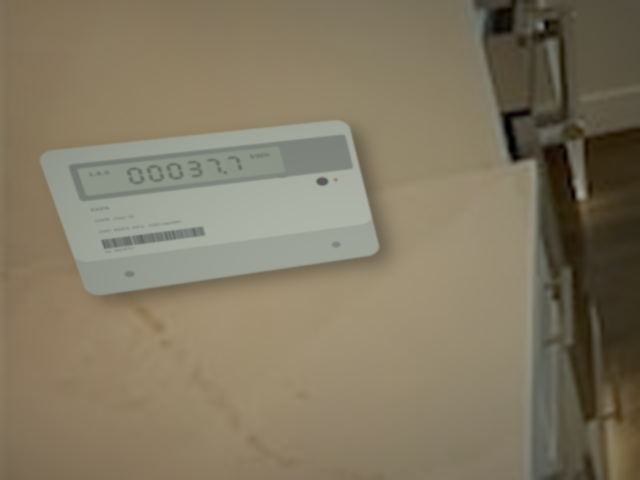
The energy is **37.7** kWh
